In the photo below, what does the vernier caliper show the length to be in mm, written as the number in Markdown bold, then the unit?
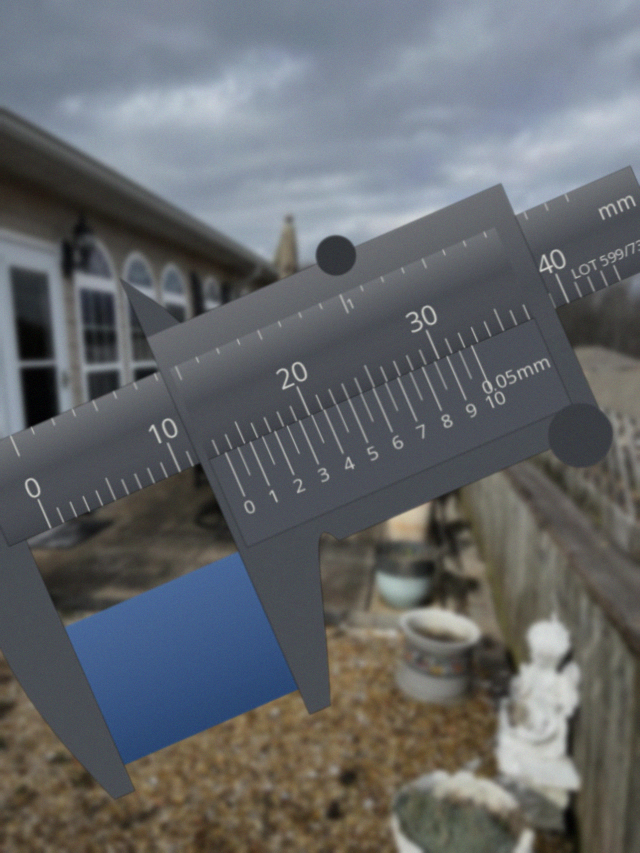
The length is **13.5** mm
